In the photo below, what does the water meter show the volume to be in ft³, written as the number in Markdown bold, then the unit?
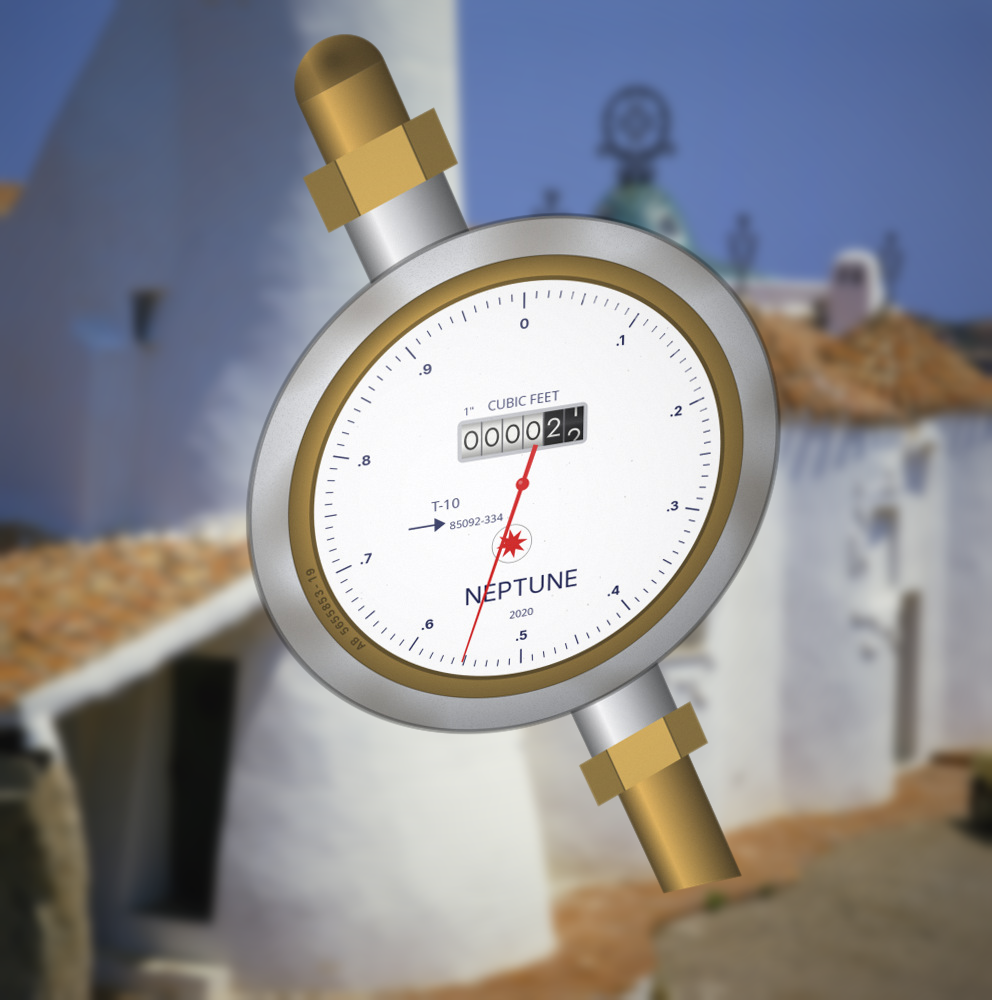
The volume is **21.55** ft³
